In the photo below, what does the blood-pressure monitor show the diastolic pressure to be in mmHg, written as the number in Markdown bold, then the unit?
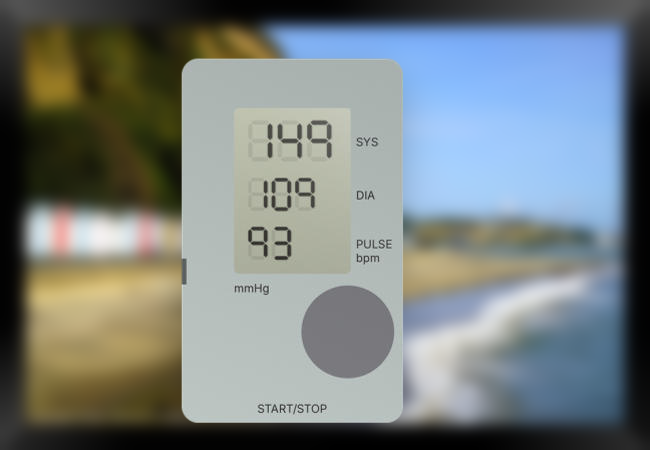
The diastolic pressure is **109** mmHg
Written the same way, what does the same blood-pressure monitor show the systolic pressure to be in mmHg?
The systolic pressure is **149** mmHg
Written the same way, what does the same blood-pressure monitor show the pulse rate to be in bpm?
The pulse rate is **93** bpm
